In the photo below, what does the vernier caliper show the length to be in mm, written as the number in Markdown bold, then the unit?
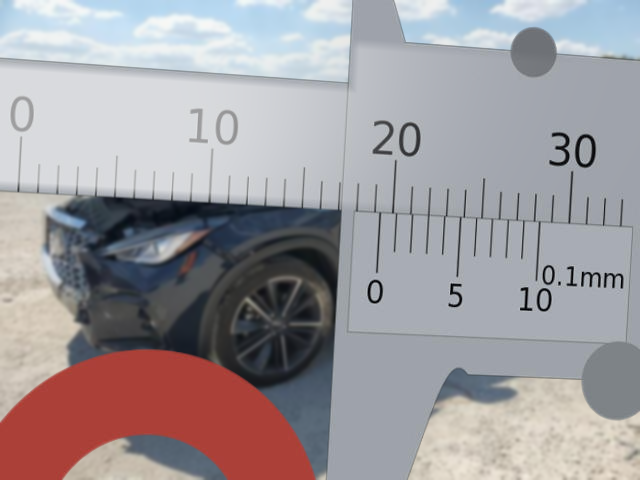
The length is **19.3** mm
